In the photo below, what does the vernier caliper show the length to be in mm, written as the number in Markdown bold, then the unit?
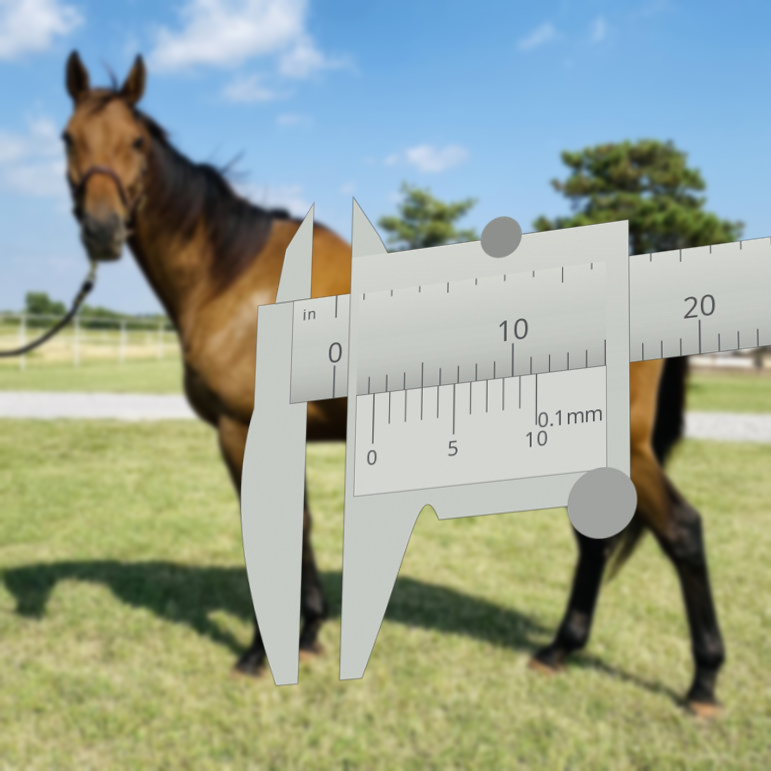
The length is **2.3** mm
